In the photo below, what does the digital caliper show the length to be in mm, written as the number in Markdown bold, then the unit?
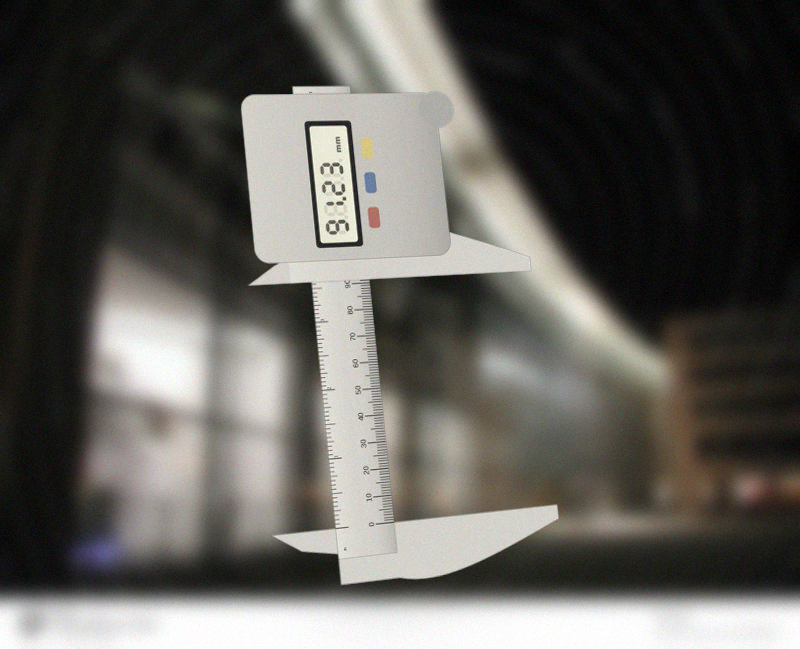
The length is **91.23** mm
